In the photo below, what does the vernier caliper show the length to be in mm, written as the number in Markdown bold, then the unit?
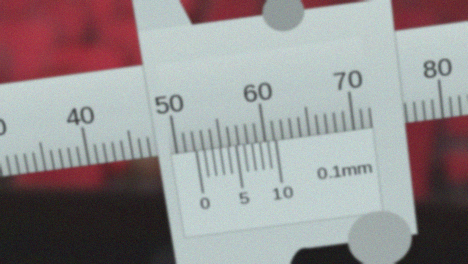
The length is **52.2** mm
